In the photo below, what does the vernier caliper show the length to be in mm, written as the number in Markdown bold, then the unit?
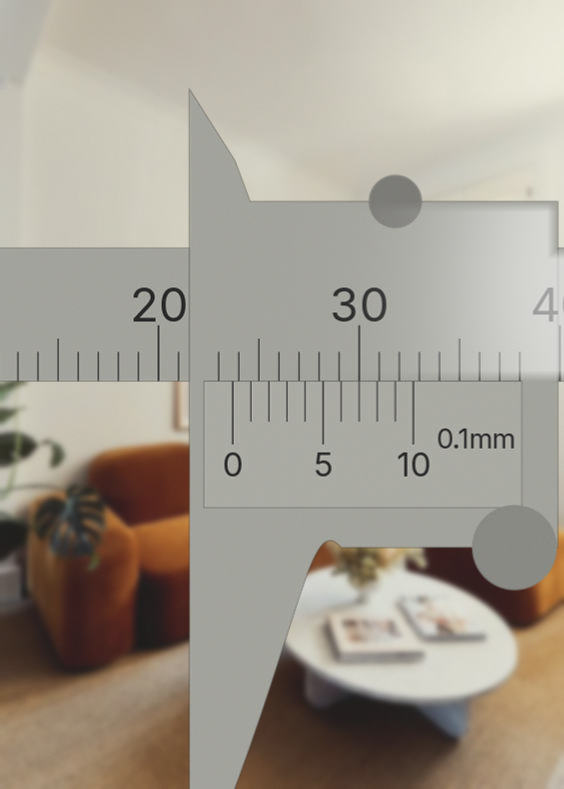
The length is **23.7** mm
